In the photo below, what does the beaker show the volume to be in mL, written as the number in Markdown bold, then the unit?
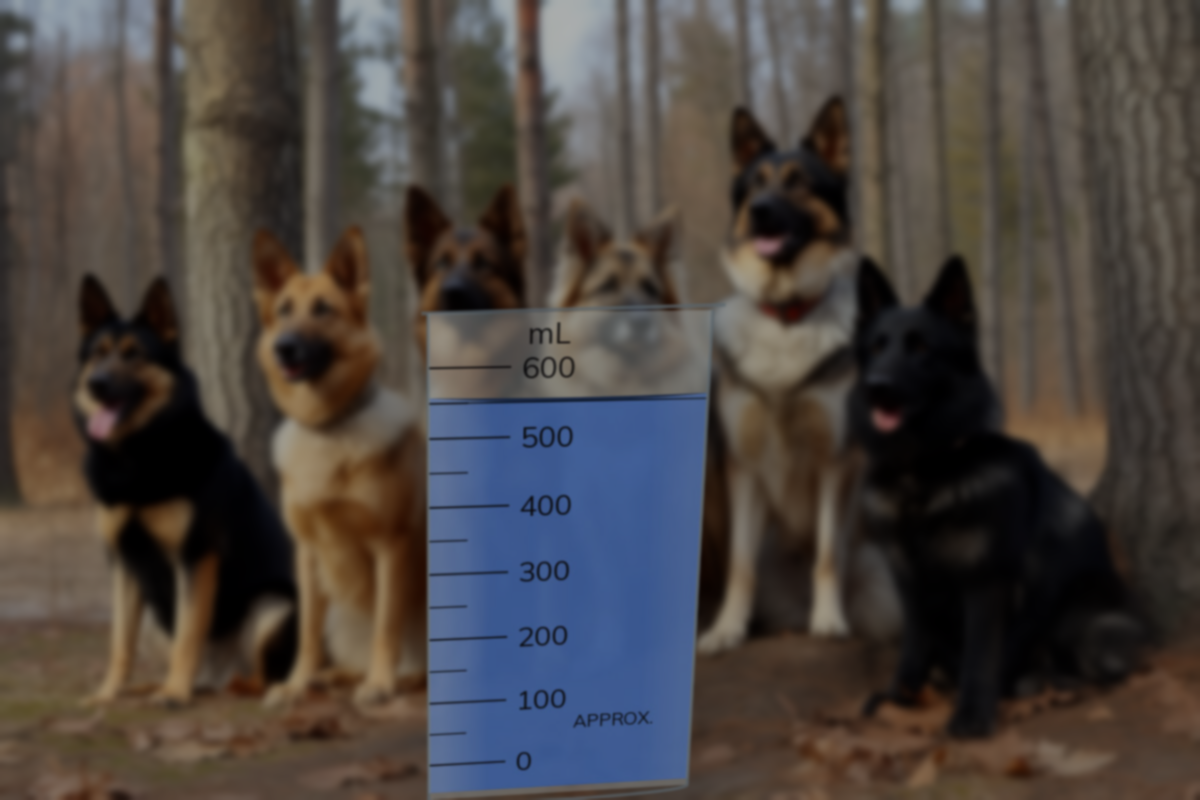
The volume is **550** mL
